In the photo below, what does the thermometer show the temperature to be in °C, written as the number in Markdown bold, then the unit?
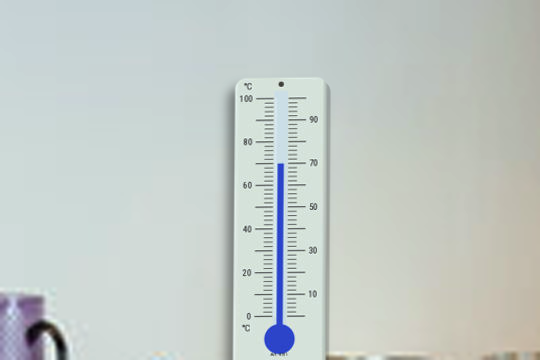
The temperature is **70** °C
